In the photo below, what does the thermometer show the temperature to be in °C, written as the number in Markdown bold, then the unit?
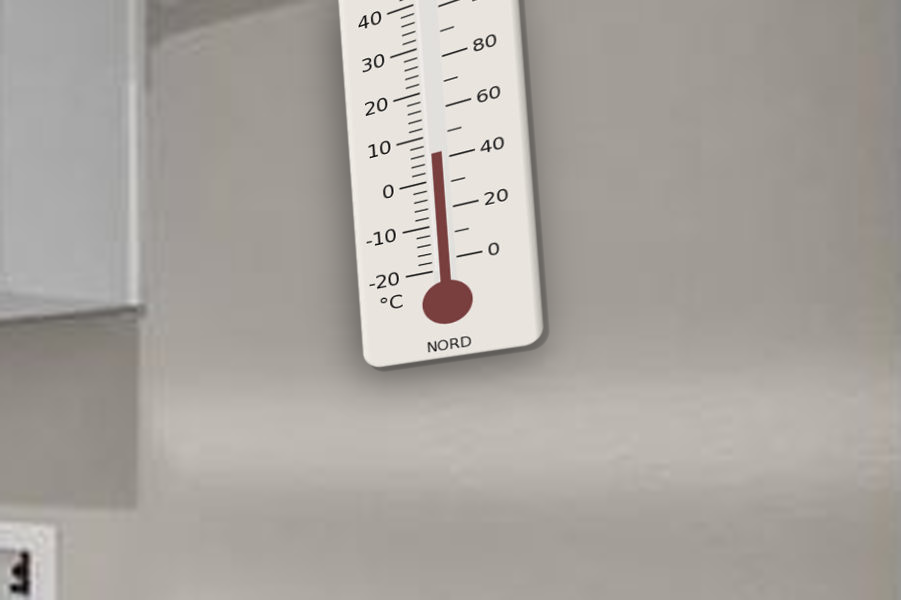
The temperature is **6** °C
